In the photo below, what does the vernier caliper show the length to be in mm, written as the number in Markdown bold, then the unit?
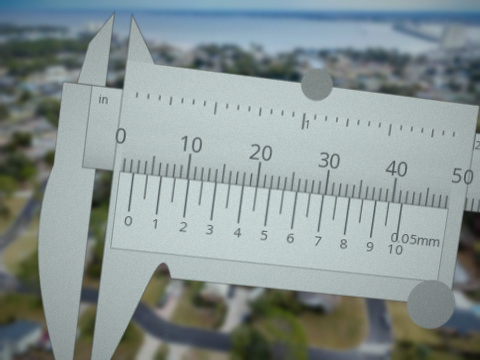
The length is **2.4** mm
